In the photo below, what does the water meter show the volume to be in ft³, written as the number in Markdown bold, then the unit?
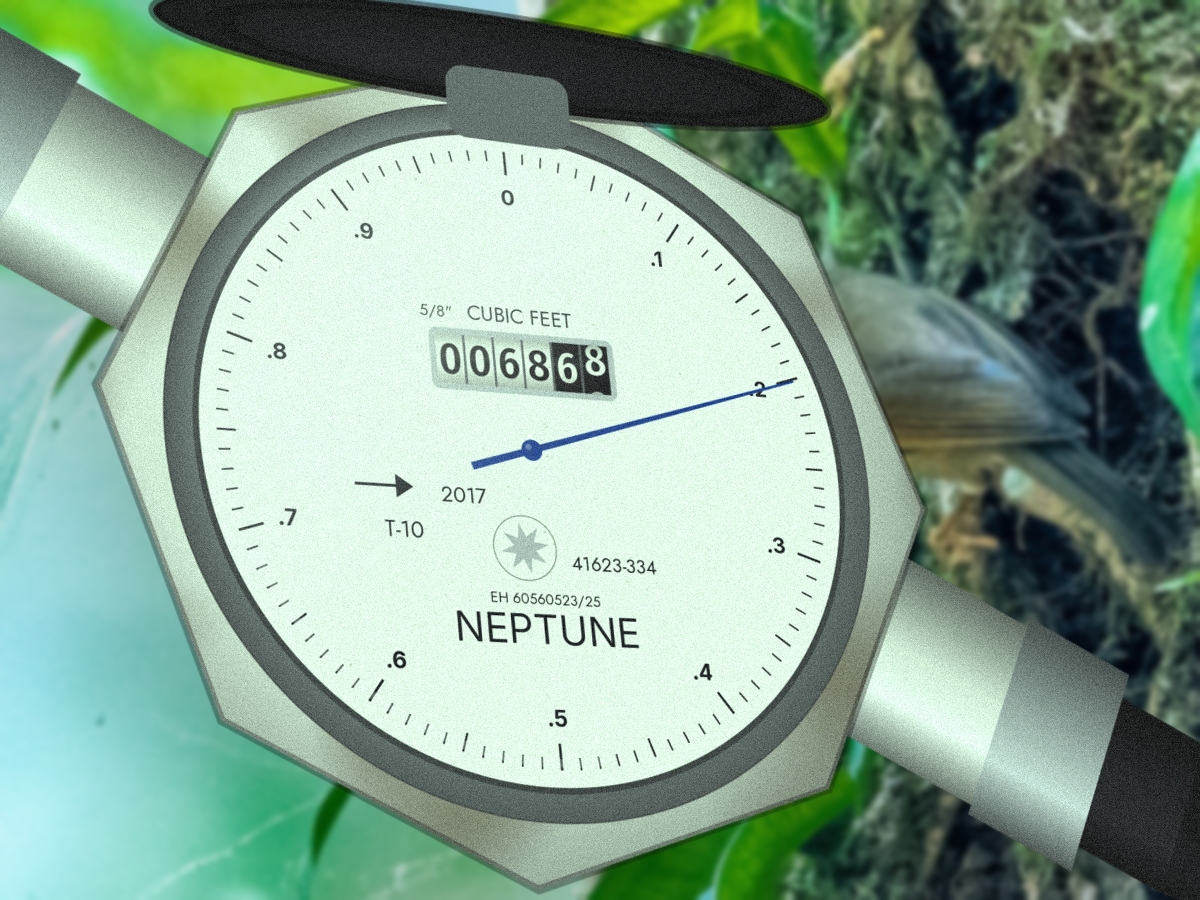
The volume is **6868.20** ft³
